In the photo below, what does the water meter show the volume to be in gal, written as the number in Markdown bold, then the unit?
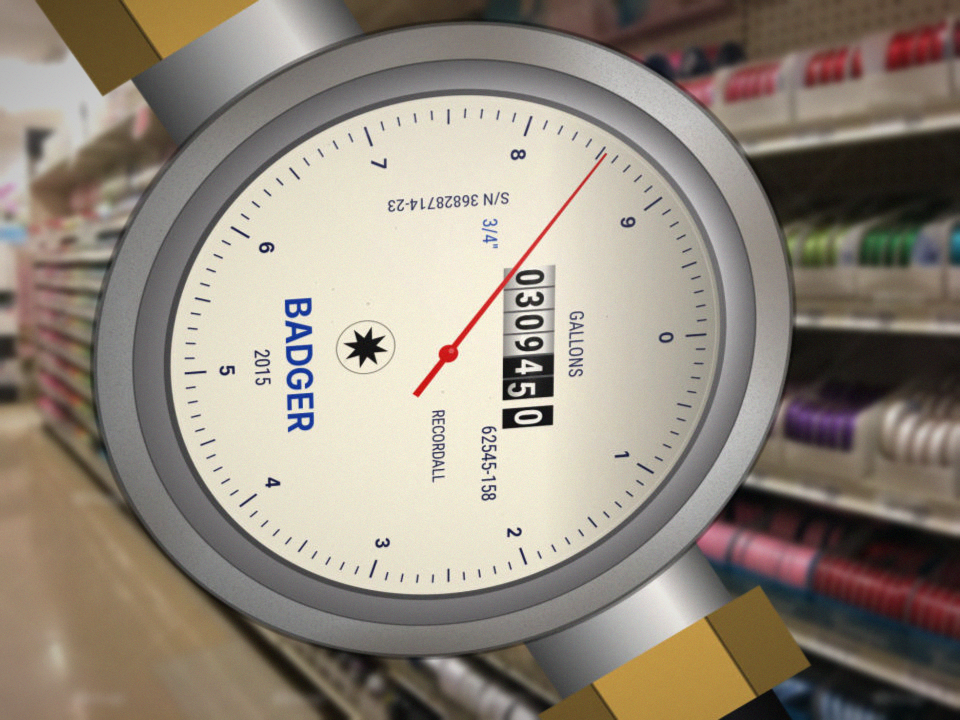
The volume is **309448.5** gal
